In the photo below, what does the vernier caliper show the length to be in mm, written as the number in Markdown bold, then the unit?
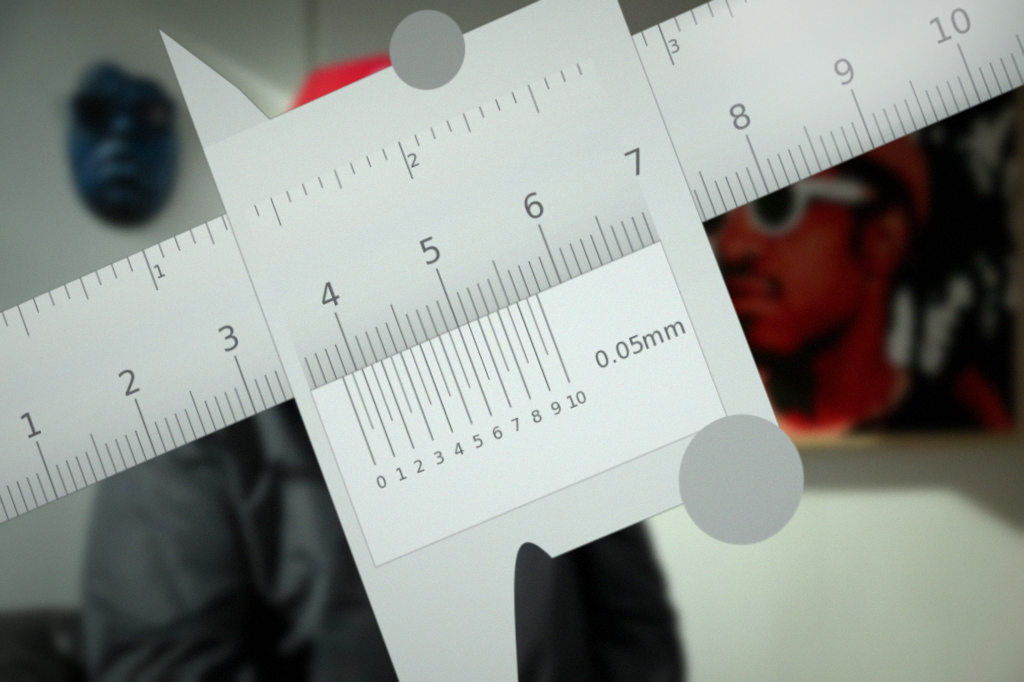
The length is **38.6** mm
